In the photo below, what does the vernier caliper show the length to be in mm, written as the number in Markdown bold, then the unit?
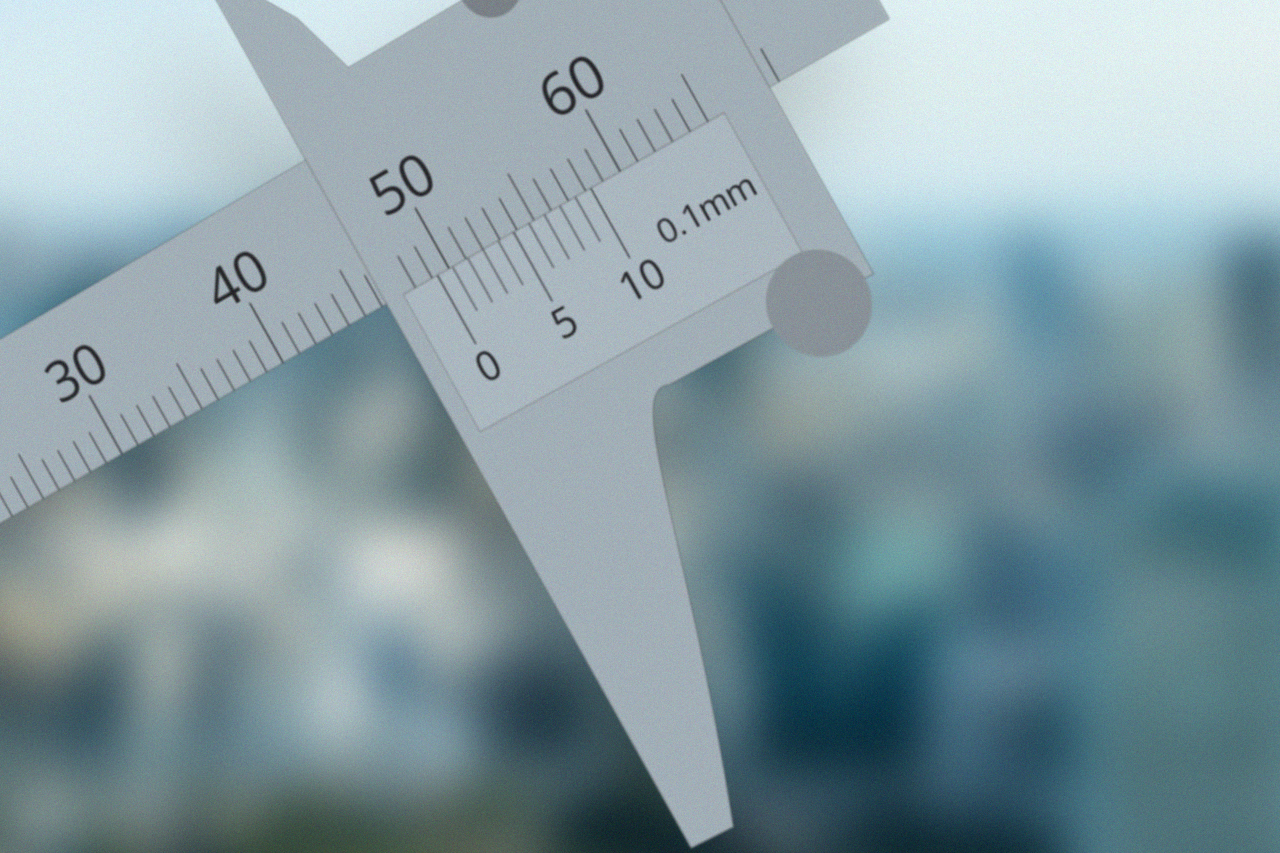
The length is **49.3** mm
